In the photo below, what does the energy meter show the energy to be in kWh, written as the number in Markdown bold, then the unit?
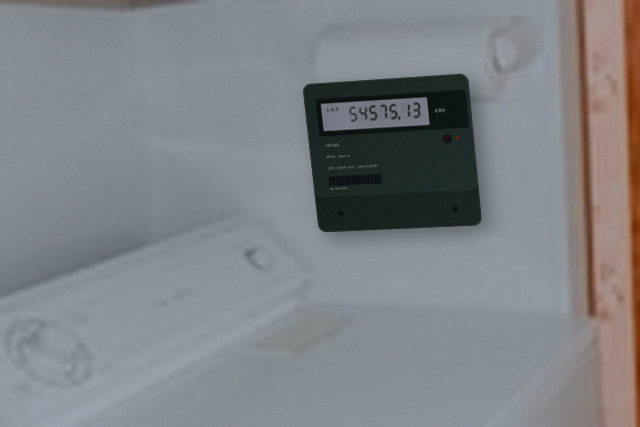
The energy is **54575.13** kWh
